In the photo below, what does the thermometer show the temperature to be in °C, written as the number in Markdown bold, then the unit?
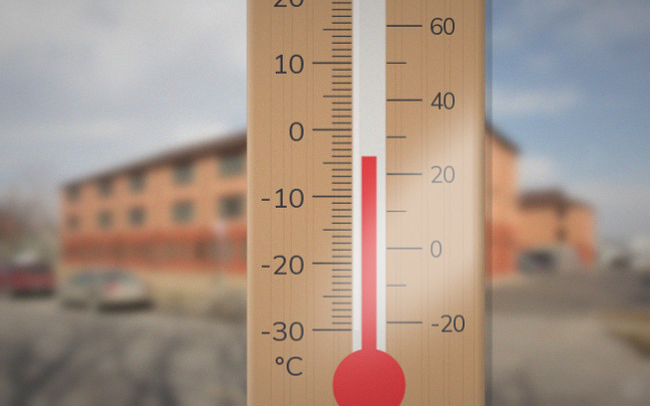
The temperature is **-4** °C
